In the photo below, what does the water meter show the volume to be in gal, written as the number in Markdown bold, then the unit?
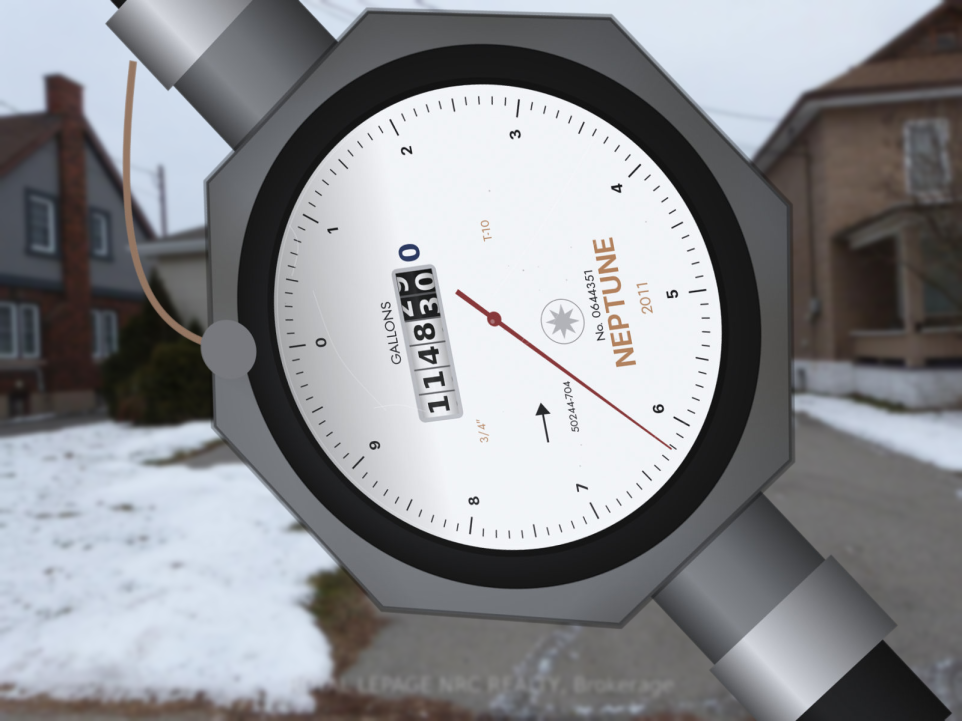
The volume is **1148296.2** gal
